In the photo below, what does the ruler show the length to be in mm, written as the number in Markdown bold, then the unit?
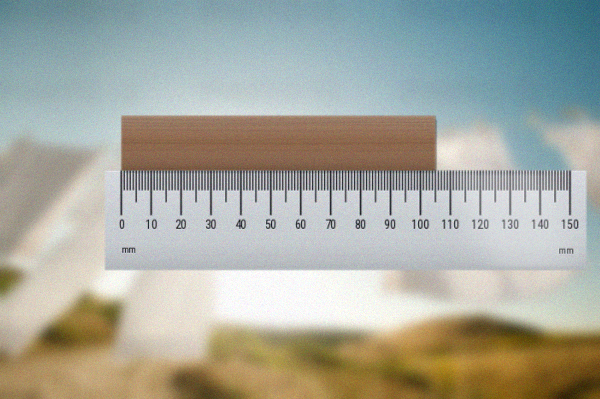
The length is **105** mm
